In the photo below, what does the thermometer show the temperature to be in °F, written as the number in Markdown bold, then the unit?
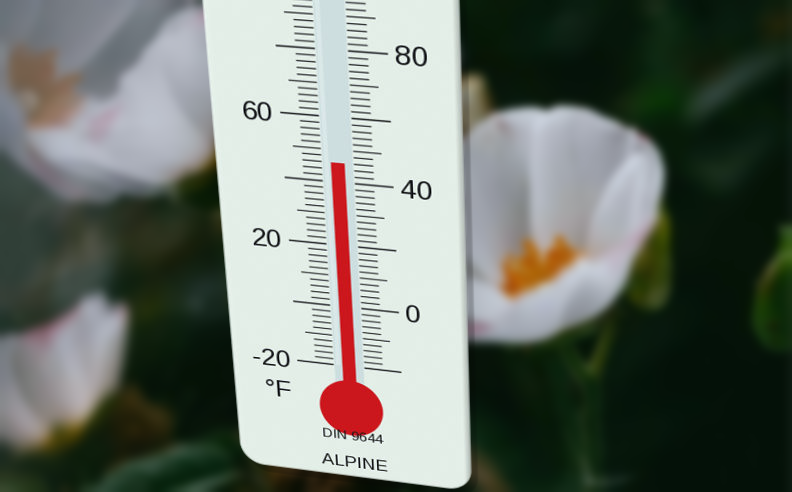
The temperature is **46** °F
